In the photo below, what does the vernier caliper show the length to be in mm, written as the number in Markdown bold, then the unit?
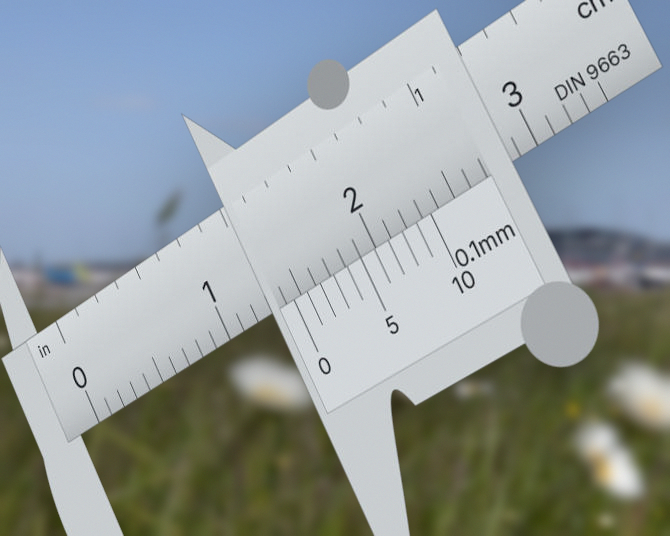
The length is **14.5** mm
